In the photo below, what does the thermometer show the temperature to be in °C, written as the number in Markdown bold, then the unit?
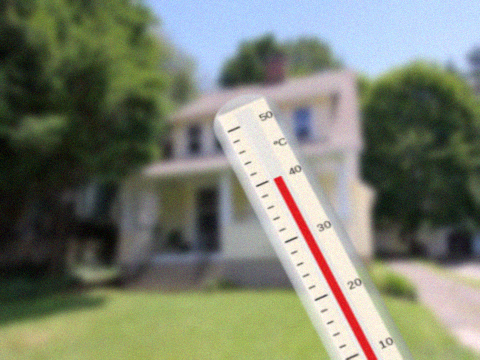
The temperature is **40** °C
